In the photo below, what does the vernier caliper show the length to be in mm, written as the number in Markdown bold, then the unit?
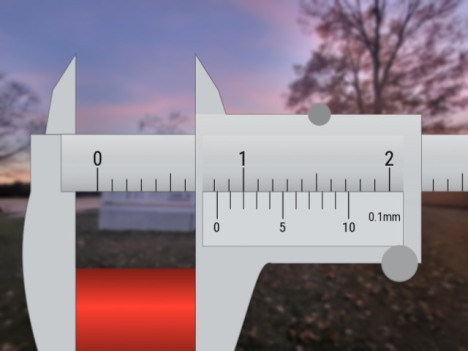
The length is **8.2** mm
